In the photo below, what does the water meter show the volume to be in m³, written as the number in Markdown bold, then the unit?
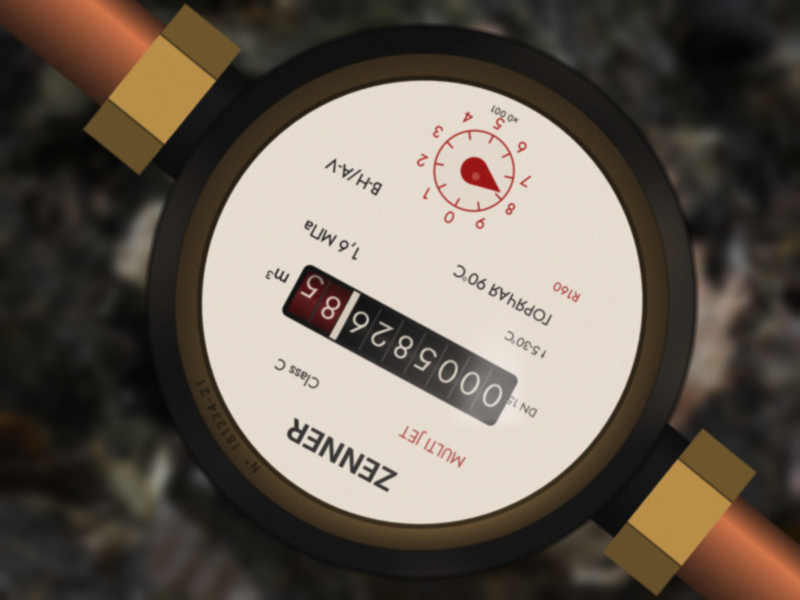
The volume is **5826.847** m³
